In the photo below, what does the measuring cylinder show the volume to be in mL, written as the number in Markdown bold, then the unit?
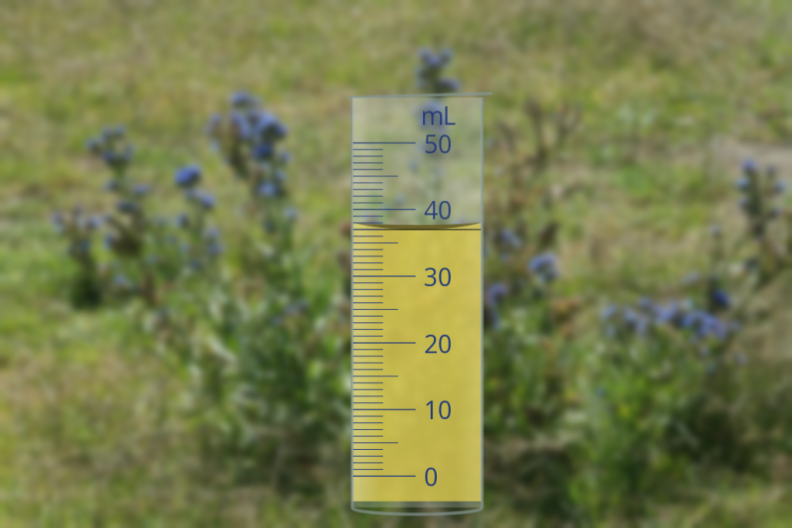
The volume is **37** mL
